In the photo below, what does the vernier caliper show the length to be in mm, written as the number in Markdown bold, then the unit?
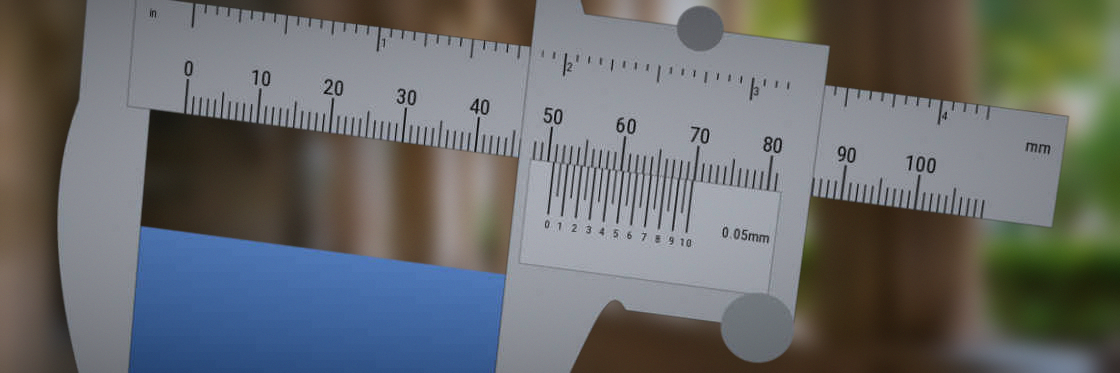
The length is **50.8** mm
